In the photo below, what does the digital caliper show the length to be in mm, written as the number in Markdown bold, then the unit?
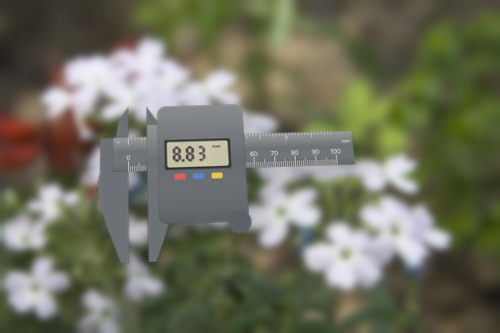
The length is **8.83** mm
